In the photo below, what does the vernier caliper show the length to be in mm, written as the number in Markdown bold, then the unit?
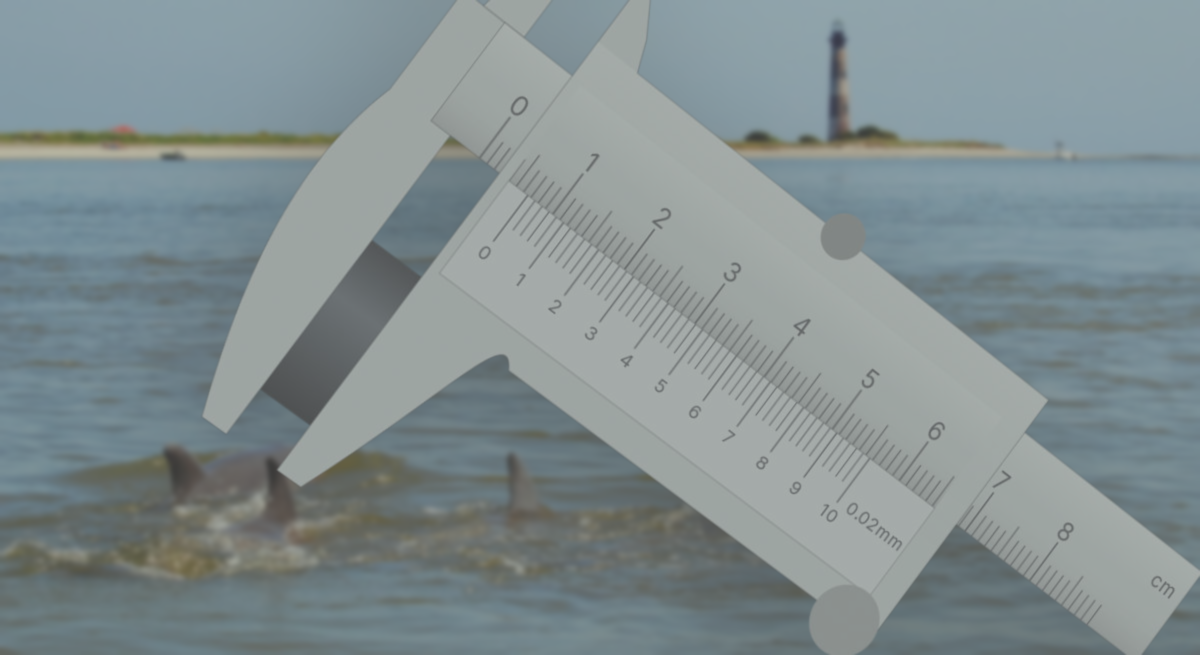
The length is **6.6** mm
